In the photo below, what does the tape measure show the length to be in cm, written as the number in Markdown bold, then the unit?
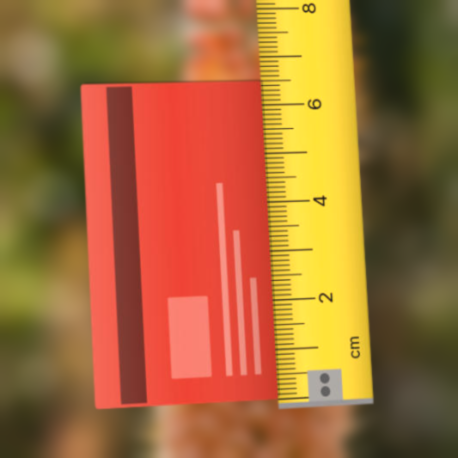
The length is **6.5** cm
